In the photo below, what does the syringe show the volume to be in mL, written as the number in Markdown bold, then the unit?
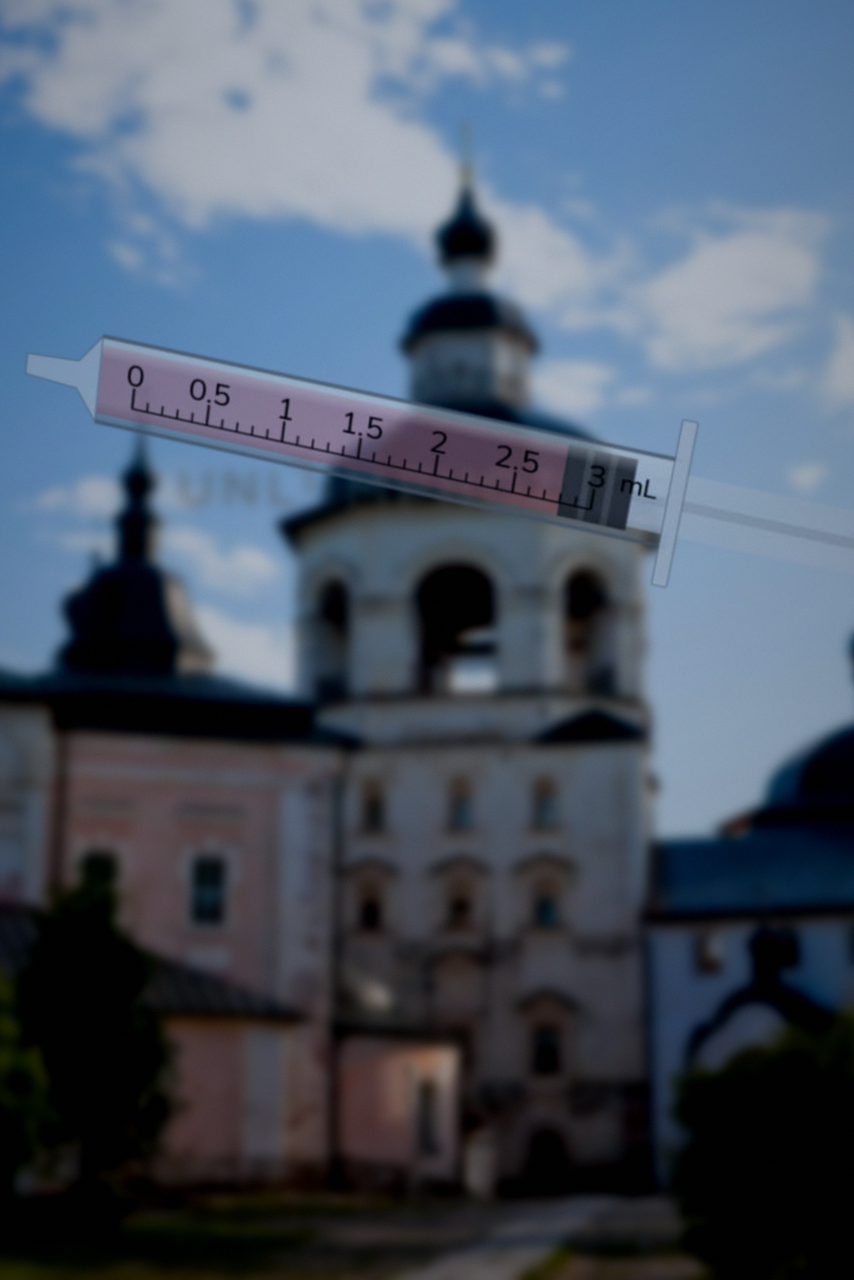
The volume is **2.8** mL
